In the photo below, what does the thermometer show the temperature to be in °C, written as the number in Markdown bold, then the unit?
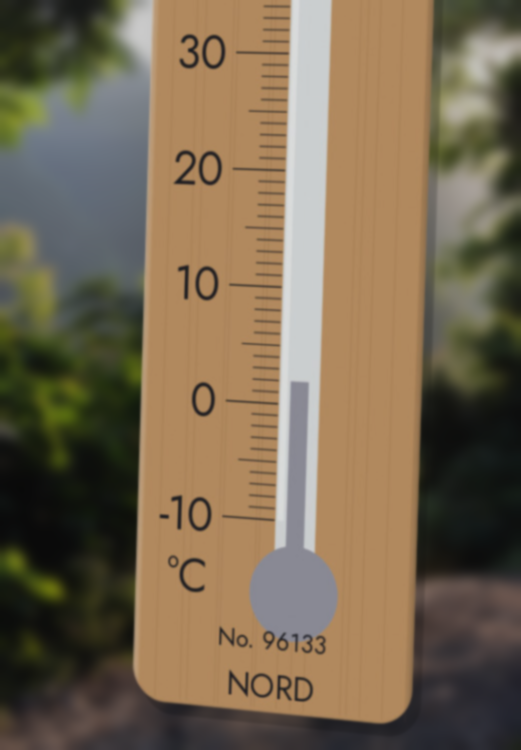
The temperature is **2** °C
